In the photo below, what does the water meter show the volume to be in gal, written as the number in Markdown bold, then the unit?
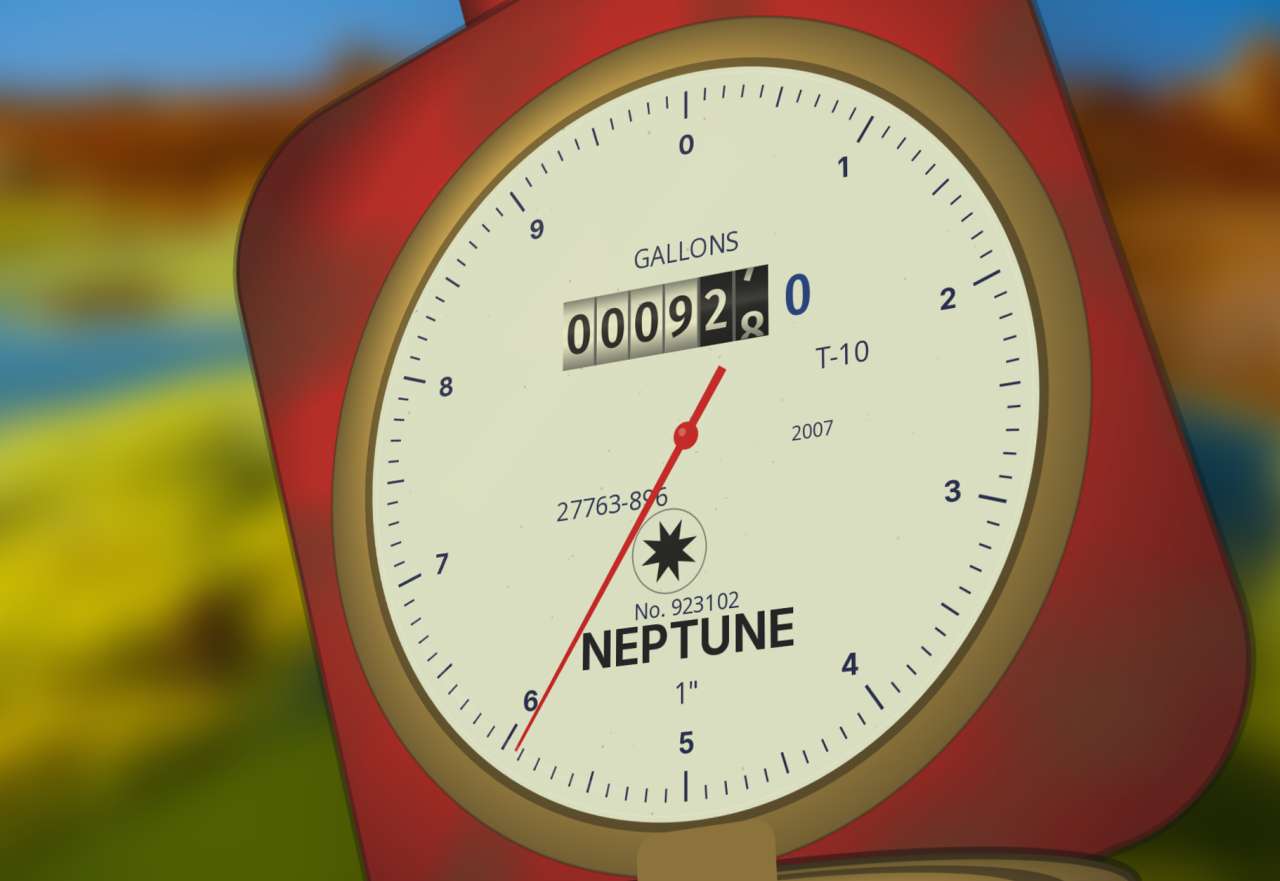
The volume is **9275.9** gal
